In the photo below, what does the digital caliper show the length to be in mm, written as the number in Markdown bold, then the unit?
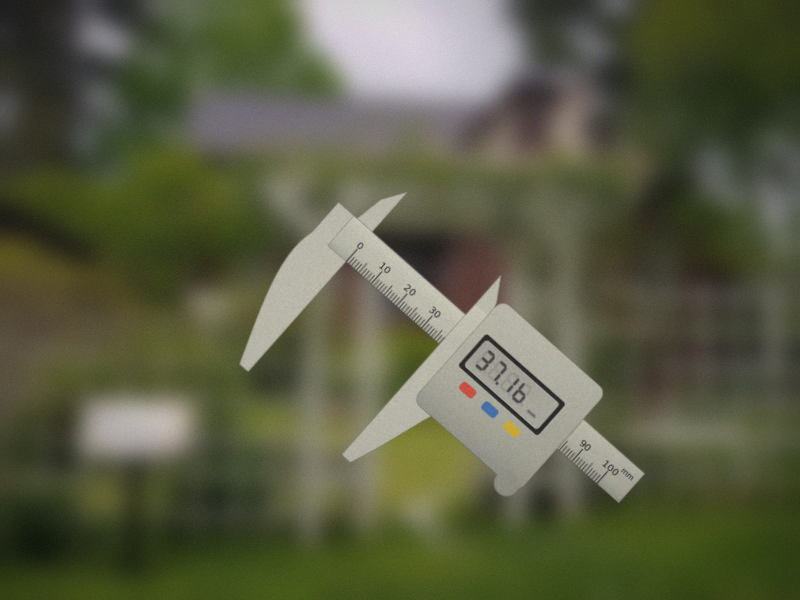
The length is **37.16** mm
